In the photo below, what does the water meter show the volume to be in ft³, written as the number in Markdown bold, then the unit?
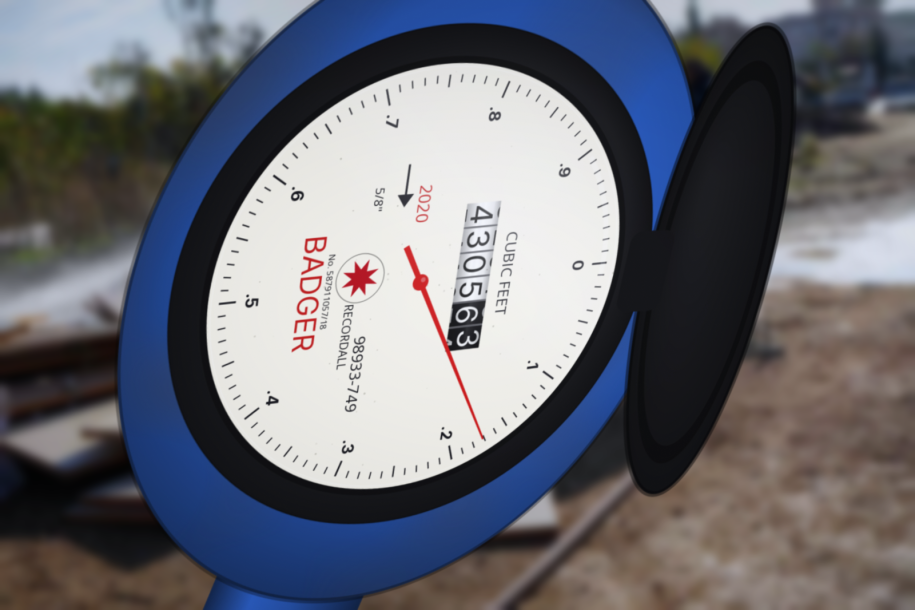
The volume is **430563.17** ft³
